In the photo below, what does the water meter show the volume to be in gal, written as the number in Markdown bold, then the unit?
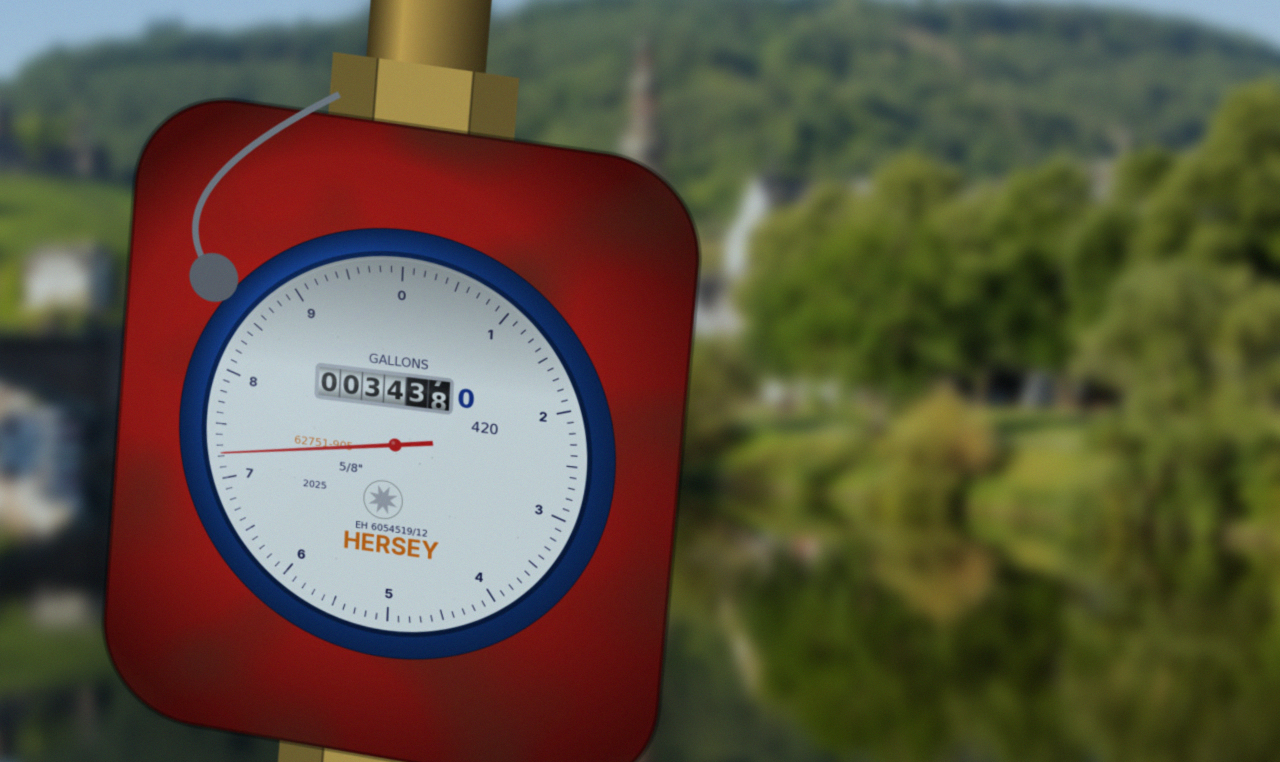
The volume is **34377.2** gal
